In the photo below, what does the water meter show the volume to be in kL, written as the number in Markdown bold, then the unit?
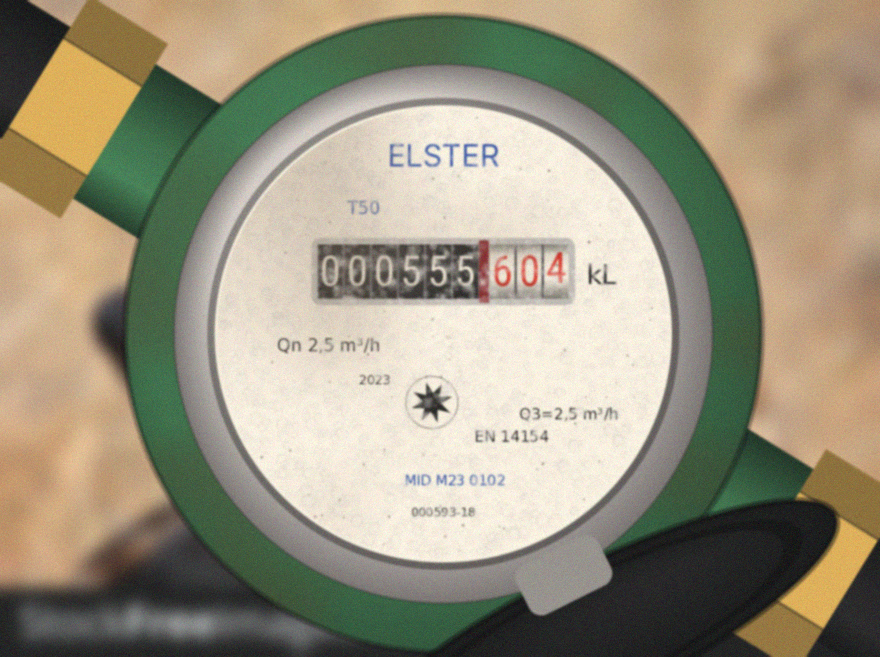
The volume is **555.604** kL
